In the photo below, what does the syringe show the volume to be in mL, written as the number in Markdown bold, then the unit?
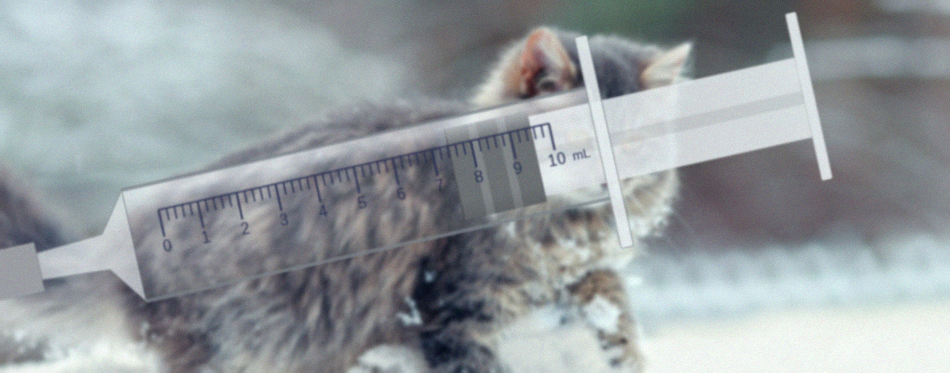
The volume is **7.4** mL
